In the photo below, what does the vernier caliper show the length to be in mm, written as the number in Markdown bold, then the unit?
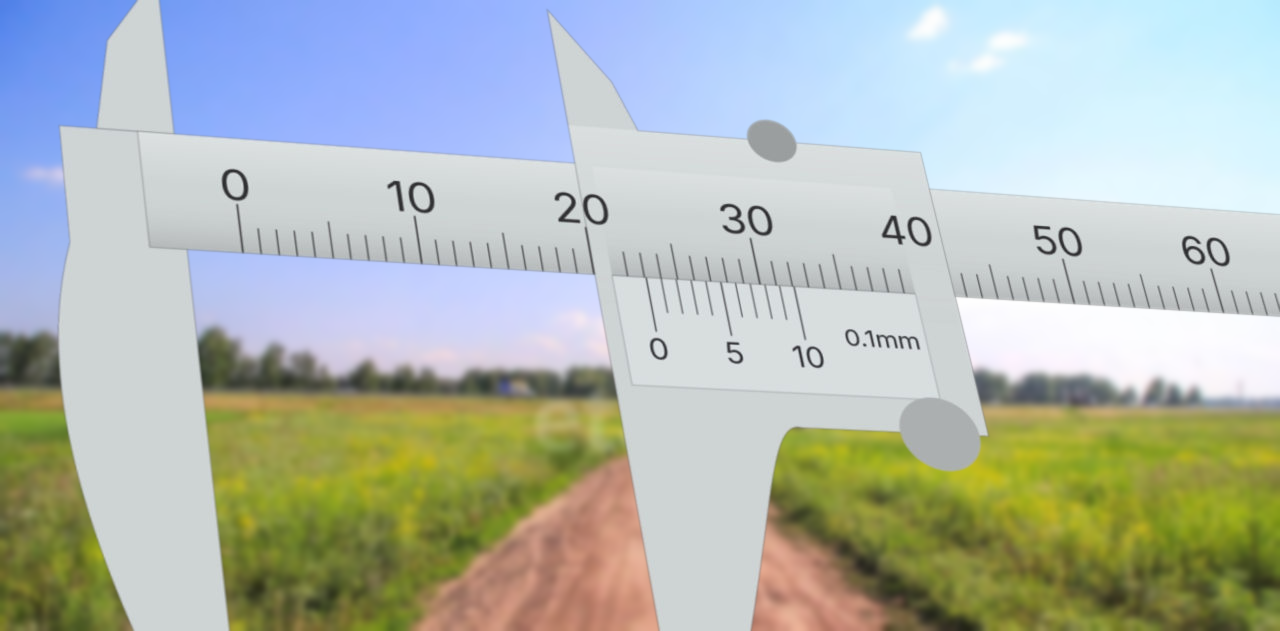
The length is **23.1** mm
